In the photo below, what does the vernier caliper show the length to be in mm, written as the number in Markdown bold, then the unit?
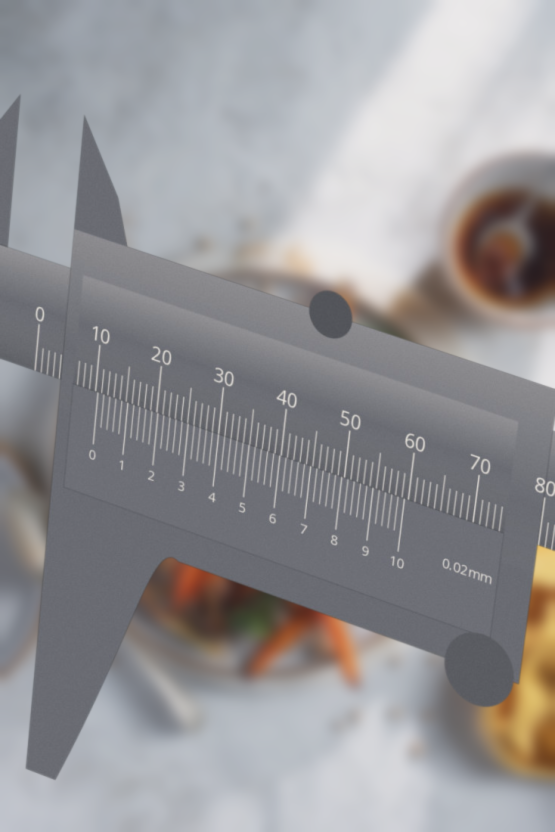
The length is **10.4** mm
